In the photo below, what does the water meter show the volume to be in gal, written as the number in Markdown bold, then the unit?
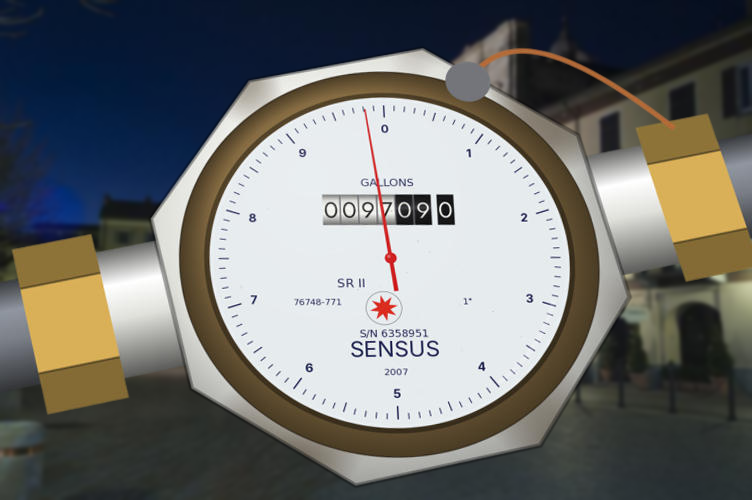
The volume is **97089.8** gal
